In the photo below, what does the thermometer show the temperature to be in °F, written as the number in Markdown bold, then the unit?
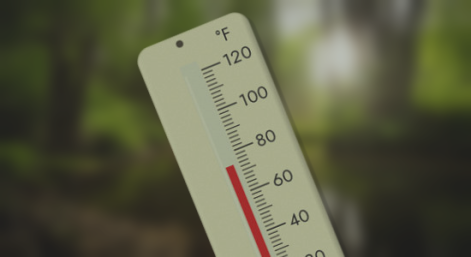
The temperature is **74** °F
